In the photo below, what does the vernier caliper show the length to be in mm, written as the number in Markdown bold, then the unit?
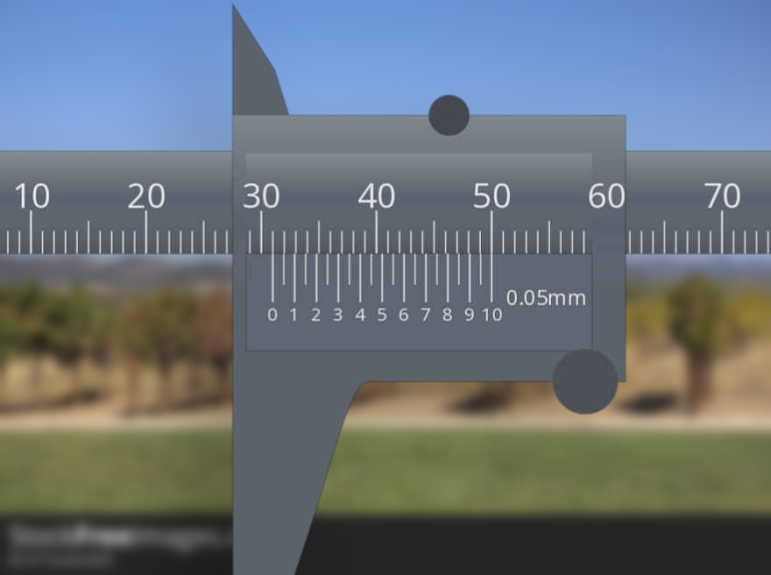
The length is **31.0** mm
